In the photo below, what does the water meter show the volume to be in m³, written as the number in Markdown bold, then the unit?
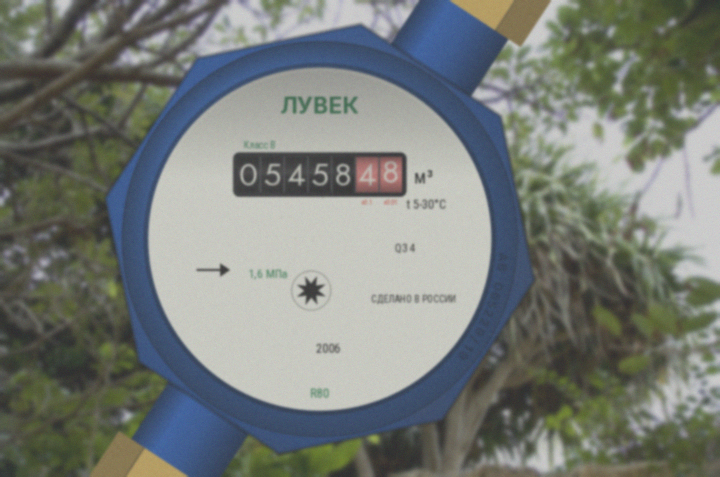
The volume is **5458.48** m³
